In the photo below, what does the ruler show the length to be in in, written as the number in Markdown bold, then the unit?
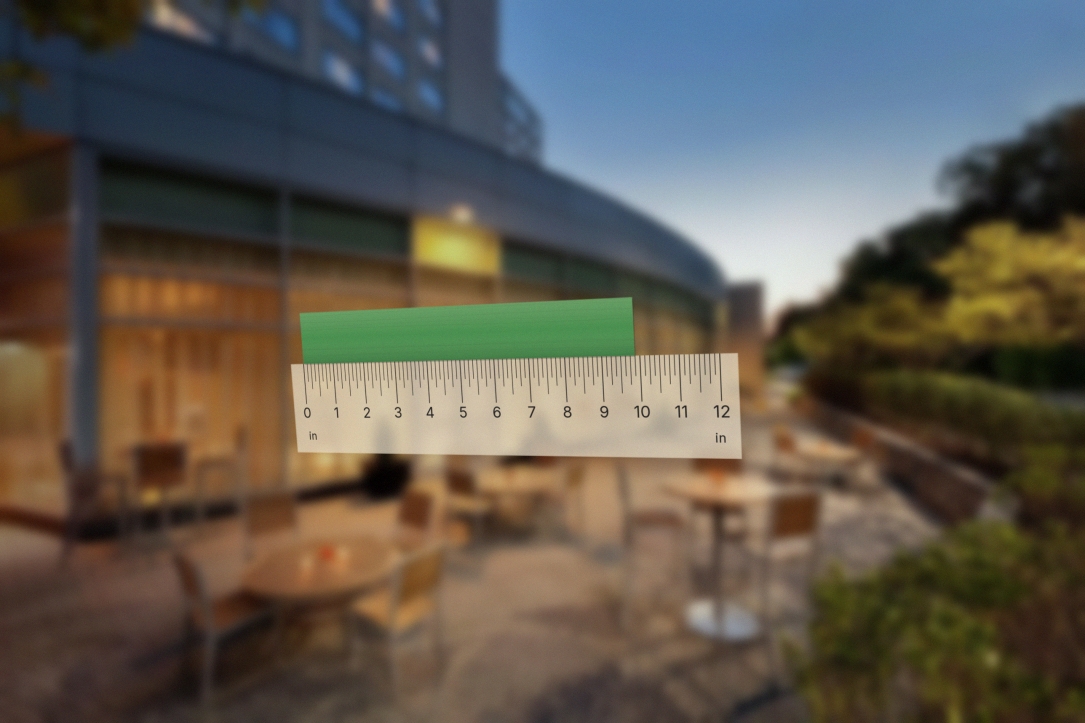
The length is **9.875** in
